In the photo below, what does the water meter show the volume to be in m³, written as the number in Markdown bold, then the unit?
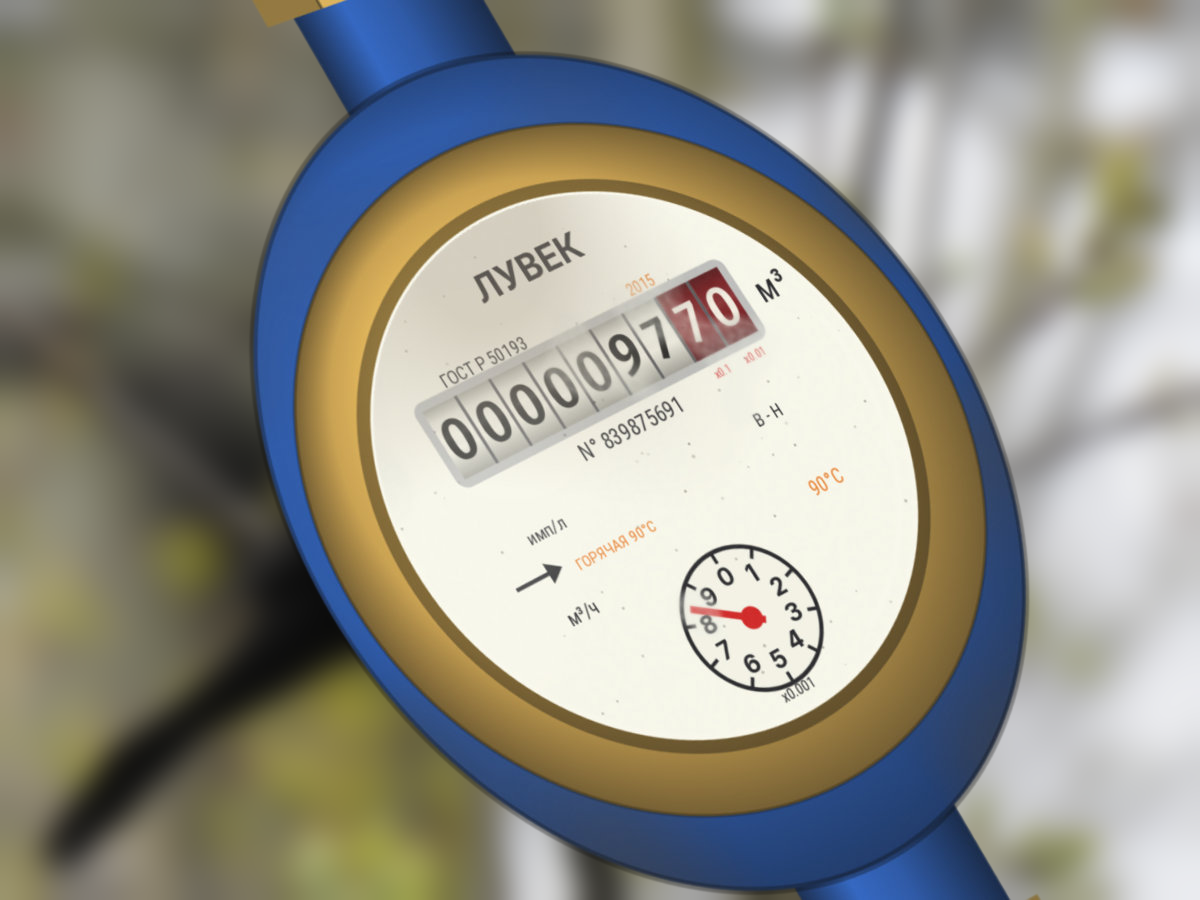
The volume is **97.708** m³
